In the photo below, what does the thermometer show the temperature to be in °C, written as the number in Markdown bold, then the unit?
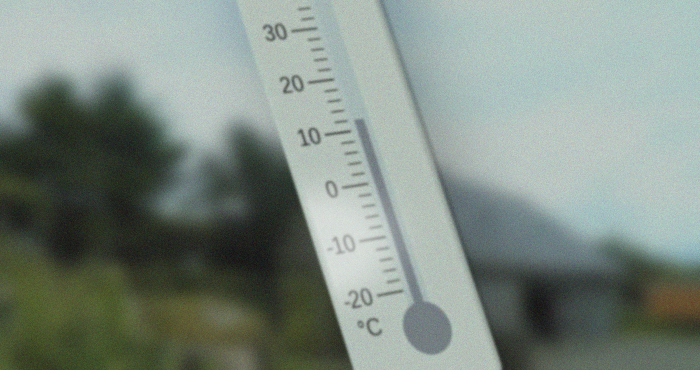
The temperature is **12** °C
